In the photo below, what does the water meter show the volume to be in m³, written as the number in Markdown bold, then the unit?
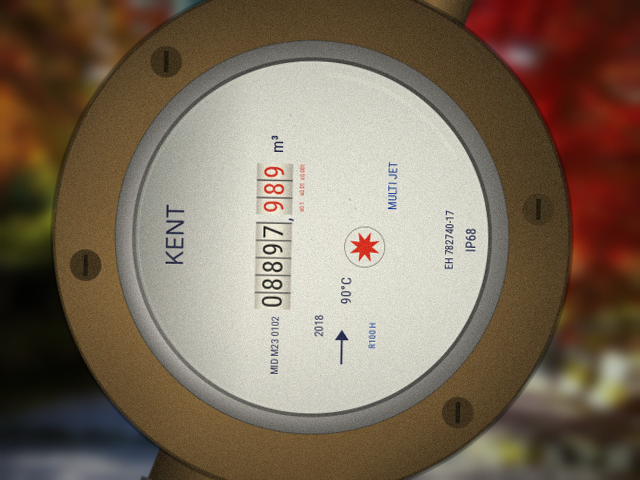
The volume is **8897.989** m³
